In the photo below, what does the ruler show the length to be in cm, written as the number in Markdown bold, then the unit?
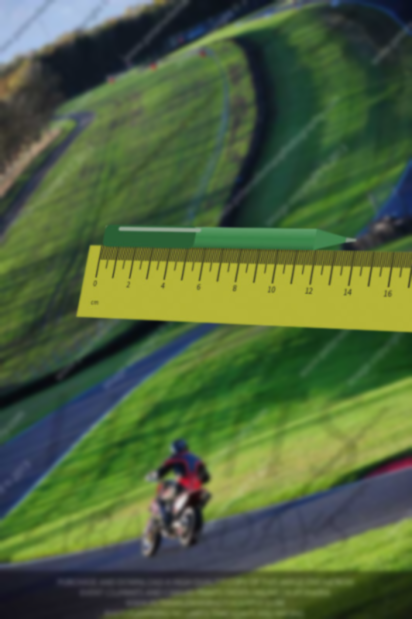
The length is **14** cm
